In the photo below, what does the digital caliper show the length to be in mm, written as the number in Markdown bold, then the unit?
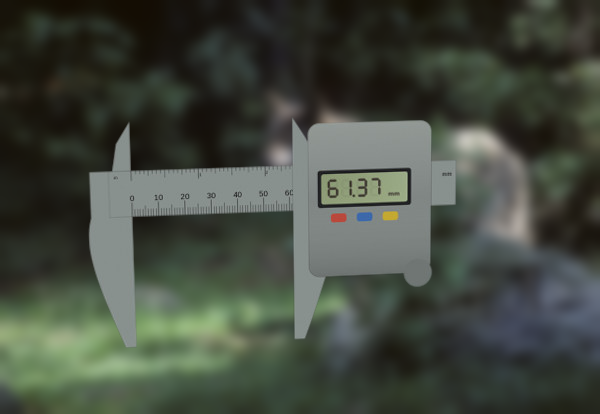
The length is **61.37** mm
